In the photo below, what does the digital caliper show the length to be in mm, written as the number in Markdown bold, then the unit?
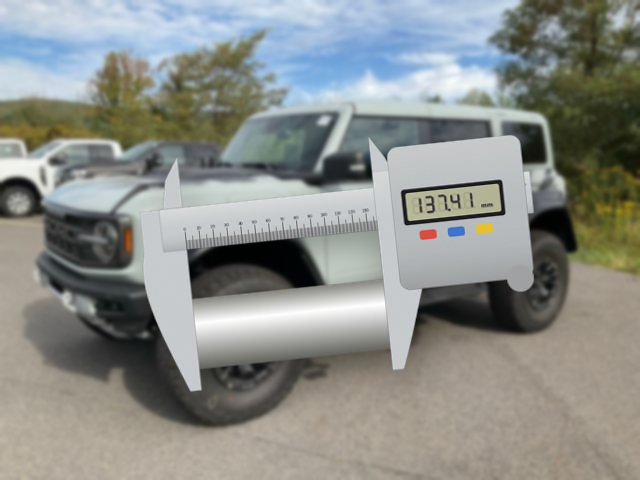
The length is **137.41** mm
